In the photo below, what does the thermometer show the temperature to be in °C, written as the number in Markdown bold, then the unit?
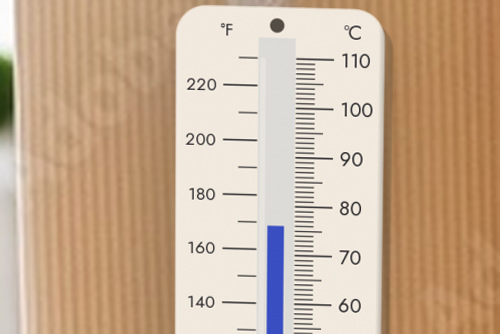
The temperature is **76** °C
